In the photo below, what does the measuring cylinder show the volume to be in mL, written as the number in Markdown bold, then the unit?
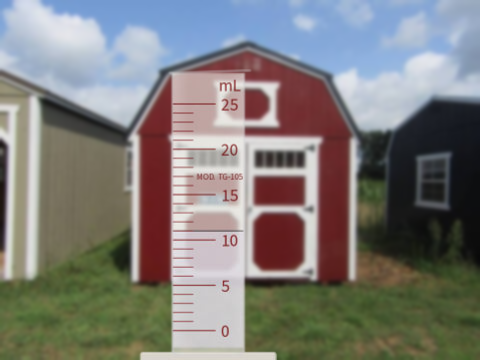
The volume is **11** mL
